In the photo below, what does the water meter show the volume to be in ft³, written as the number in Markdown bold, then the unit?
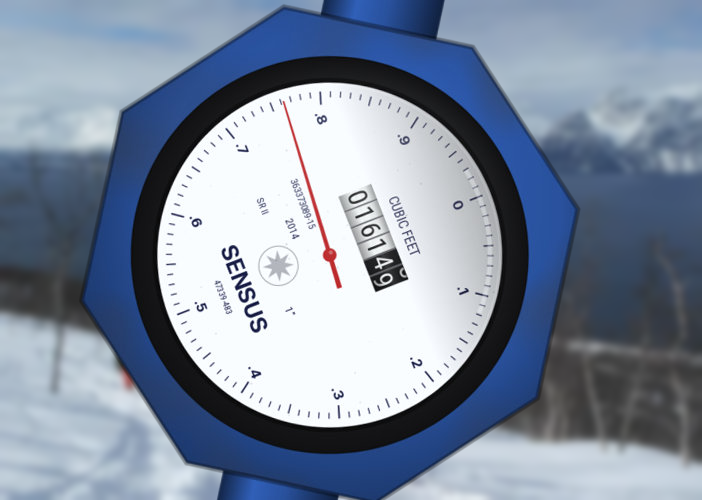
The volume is **16148.76** ft³
